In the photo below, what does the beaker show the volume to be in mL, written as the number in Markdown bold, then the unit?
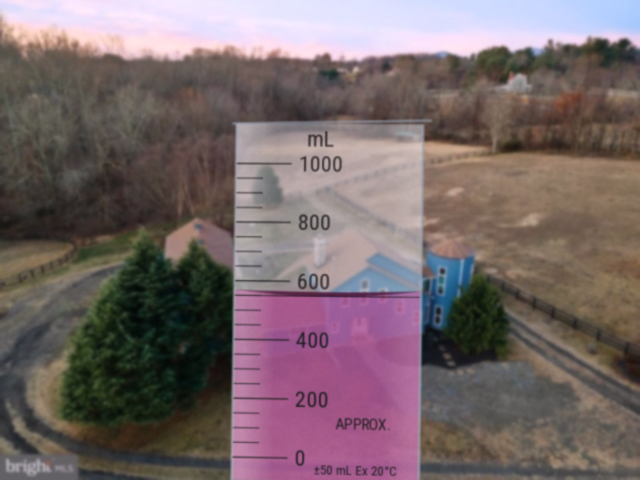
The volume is **550** mL
